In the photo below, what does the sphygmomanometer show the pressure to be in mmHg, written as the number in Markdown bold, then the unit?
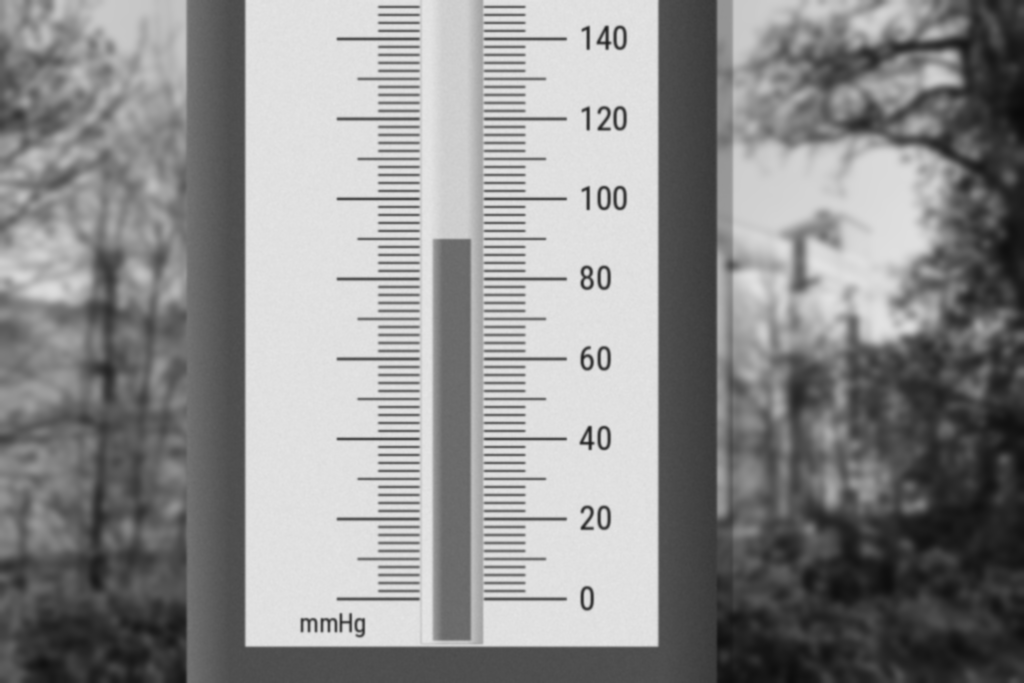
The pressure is **90** mmHg
